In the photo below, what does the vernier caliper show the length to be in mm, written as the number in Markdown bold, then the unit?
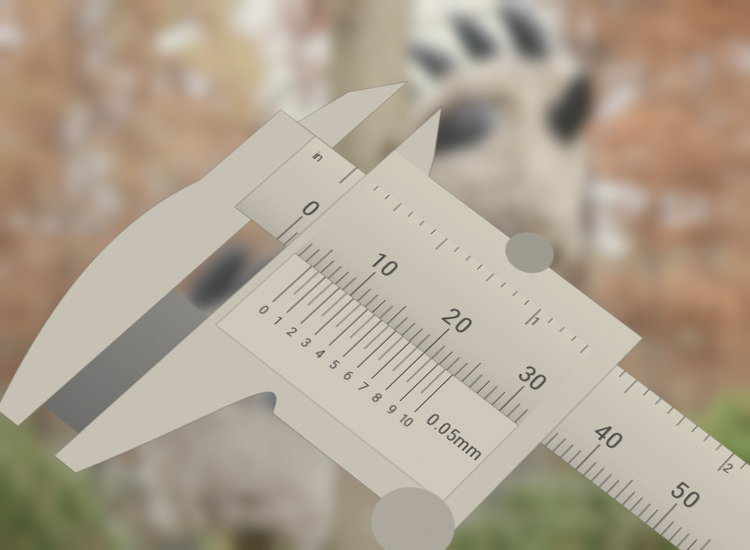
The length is **4.8** mm
